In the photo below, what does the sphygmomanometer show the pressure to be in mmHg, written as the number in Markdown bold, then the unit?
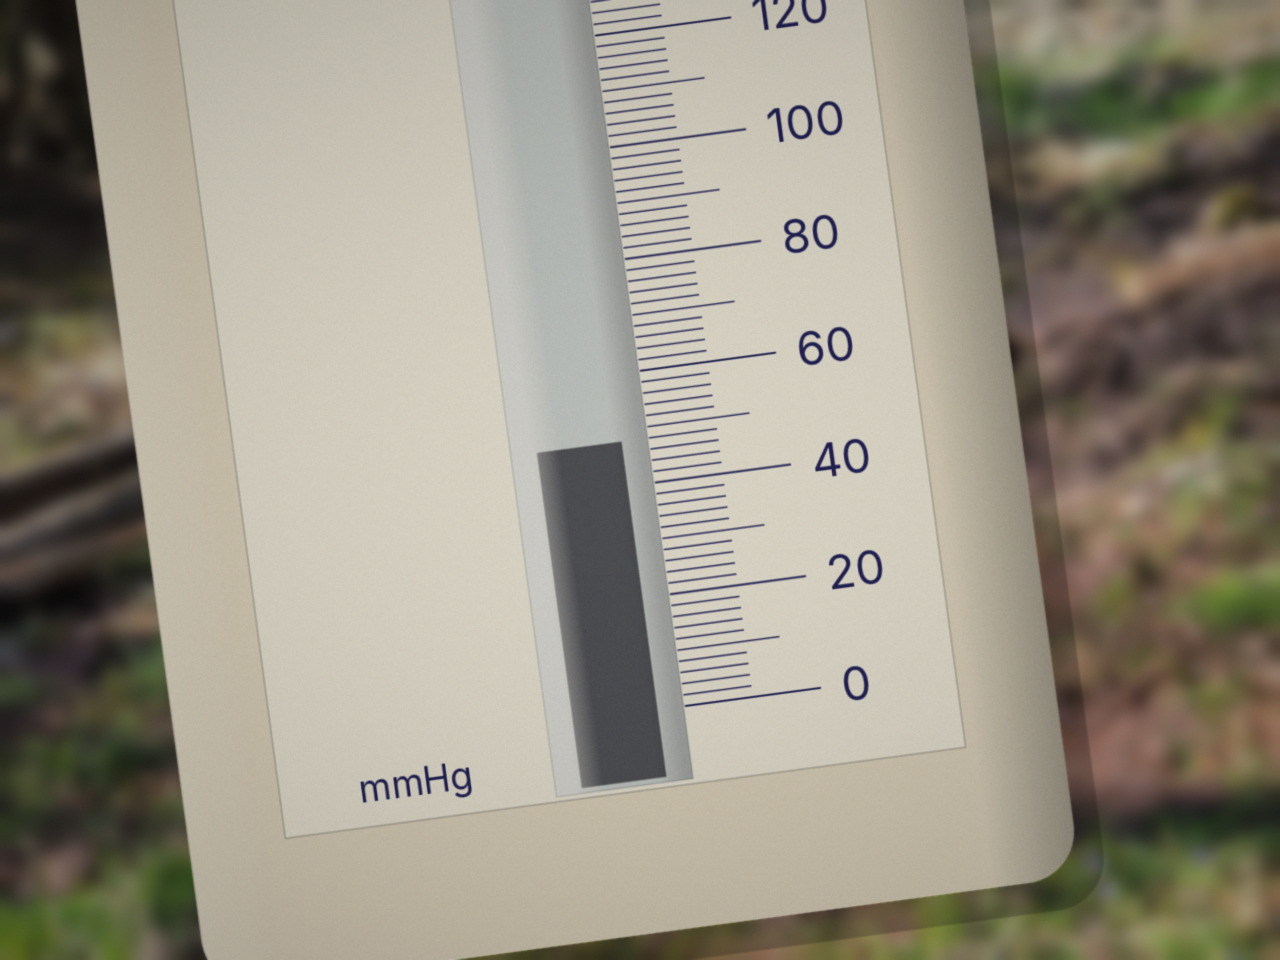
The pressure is **48** mmHg
